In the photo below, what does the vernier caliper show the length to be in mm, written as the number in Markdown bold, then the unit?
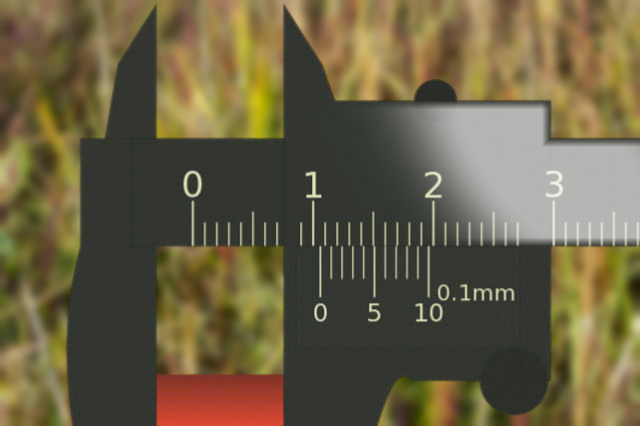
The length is **10.6** mm
